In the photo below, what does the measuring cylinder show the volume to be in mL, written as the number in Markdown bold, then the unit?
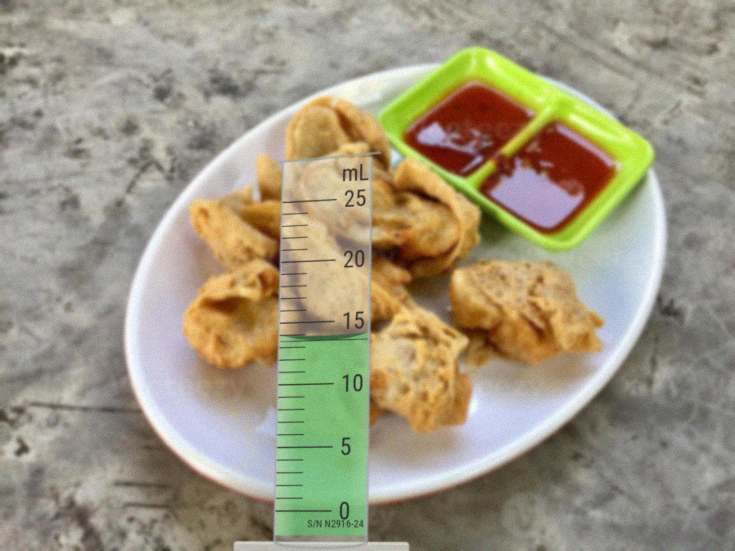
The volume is **13.5** mL
